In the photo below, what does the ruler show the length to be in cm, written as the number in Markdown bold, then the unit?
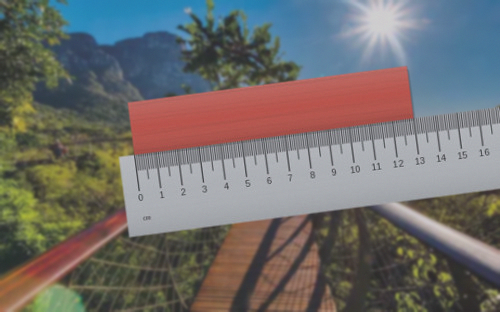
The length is **13** cm
